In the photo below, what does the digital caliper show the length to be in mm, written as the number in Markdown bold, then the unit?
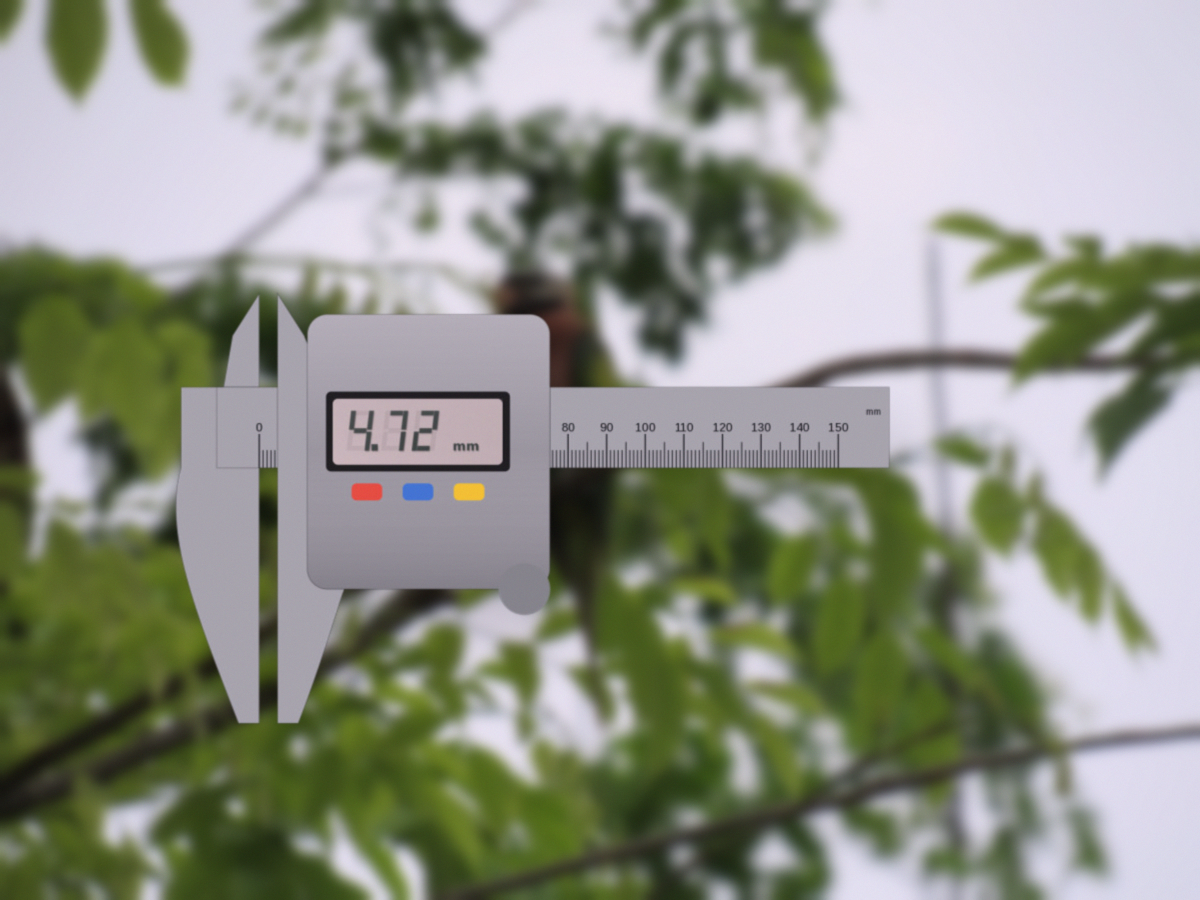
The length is **4.72** mm
